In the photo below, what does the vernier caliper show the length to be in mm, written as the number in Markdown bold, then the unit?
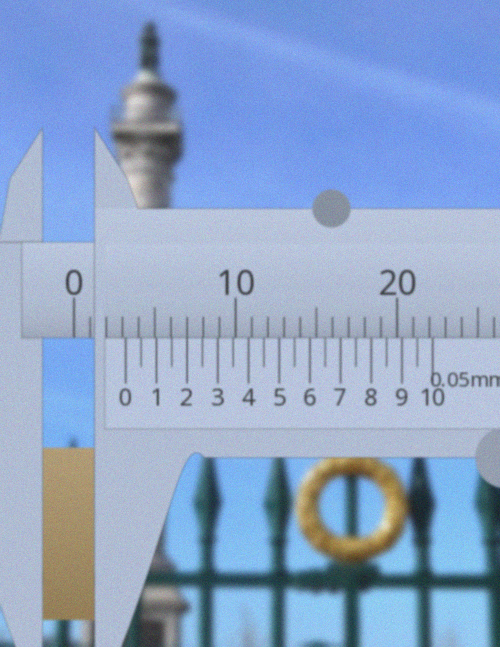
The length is **3.2** mm
